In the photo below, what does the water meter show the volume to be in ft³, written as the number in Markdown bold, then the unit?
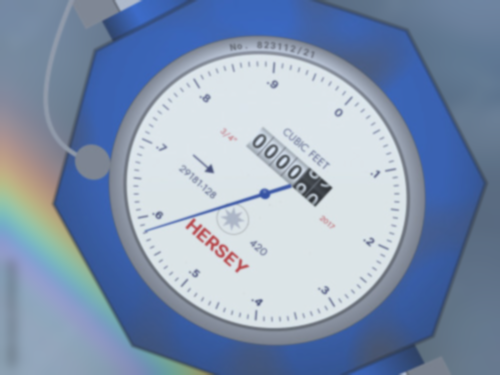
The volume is **89.58** ft³
